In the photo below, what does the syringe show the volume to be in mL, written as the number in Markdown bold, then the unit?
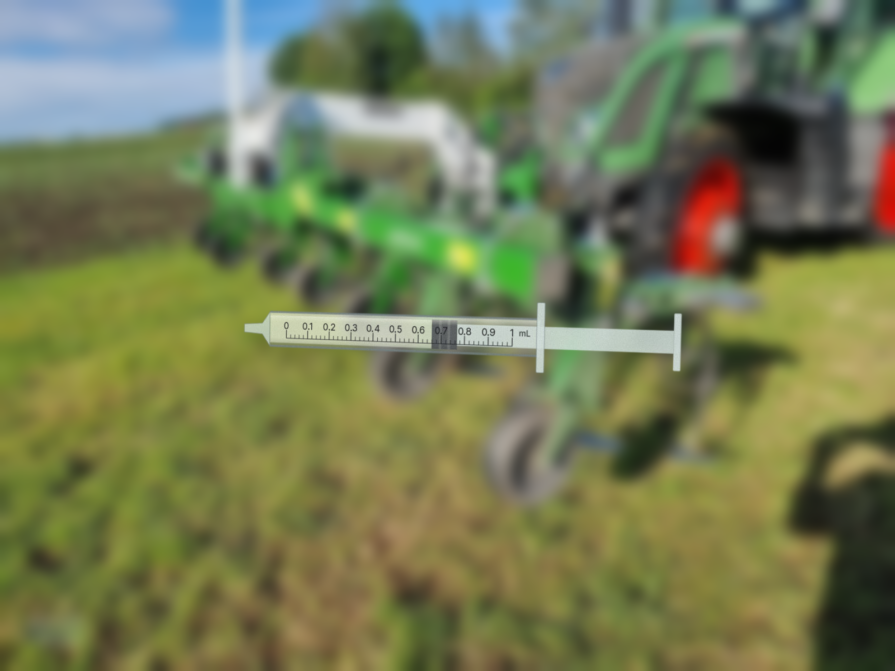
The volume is **0.66** mL
